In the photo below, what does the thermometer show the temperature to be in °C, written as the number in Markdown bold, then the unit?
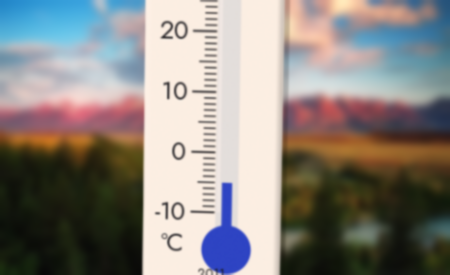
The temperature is **-5** °C
